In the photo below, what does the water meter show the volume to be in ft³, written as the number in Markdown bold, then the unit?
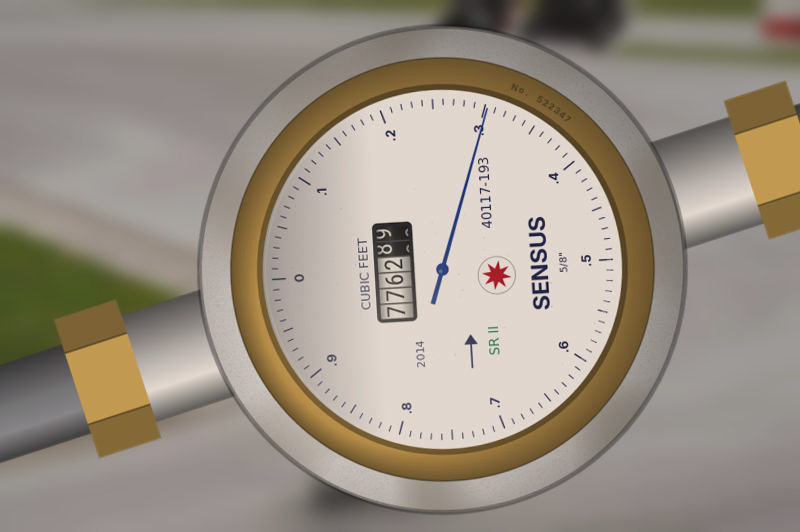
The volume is **776289.30** ft³
